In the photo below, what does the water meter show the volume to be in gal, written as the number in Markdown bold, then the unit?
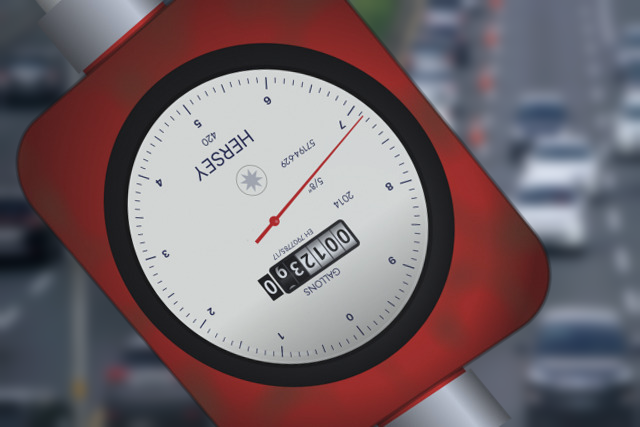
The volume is **12387.1** gal
